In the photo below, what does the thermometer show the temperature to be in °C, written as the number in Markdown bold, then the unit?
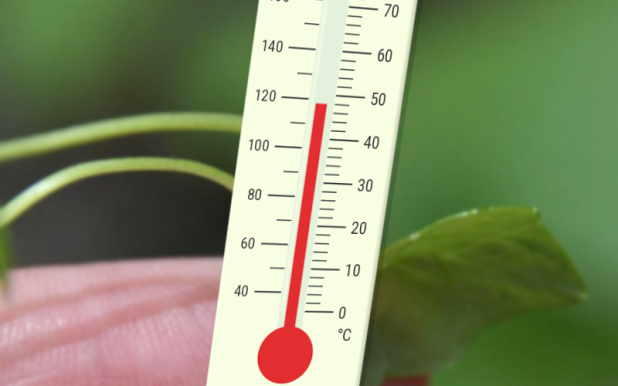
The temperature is **48** °C
